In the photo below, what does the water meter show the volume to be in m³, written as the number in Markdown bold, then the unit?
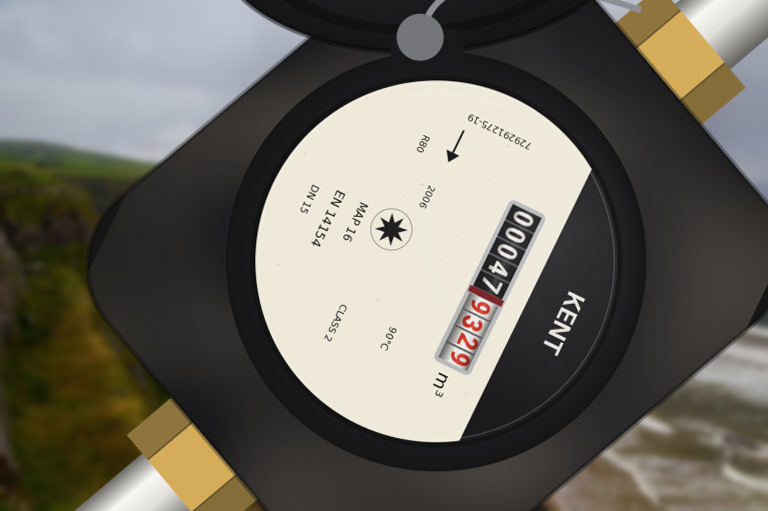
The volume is **47.9329** m³
